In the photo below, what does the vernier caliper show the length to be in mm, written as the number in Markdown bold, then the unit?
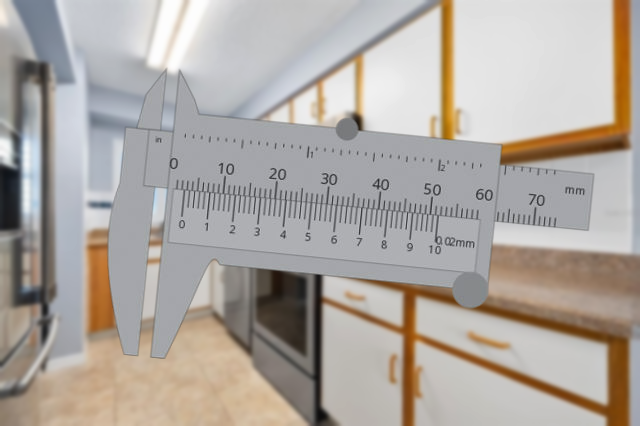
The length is **2.5** mm
